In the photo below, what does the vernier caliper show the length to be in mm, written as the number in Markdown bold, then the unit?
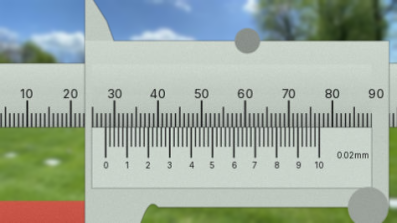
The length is **28.0** mm
